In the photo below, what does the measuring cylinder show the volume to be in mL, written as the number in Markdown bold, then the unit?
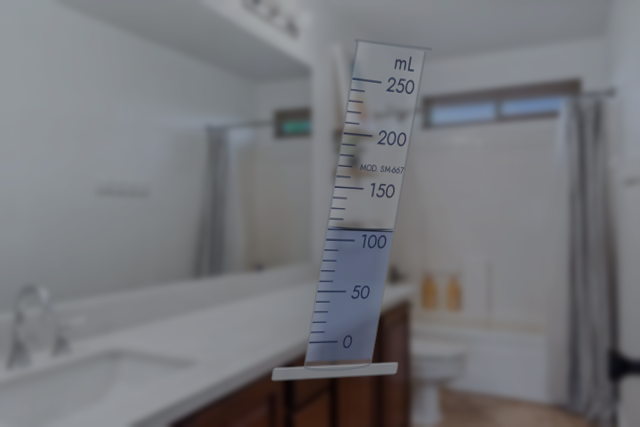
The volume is **110** mL
